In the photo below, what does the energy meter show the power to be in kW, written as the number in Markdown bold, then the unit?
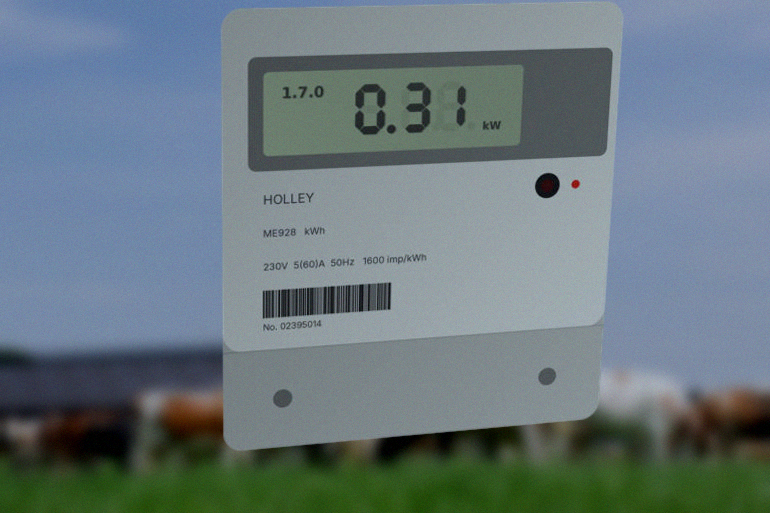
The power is **0.31** kW
